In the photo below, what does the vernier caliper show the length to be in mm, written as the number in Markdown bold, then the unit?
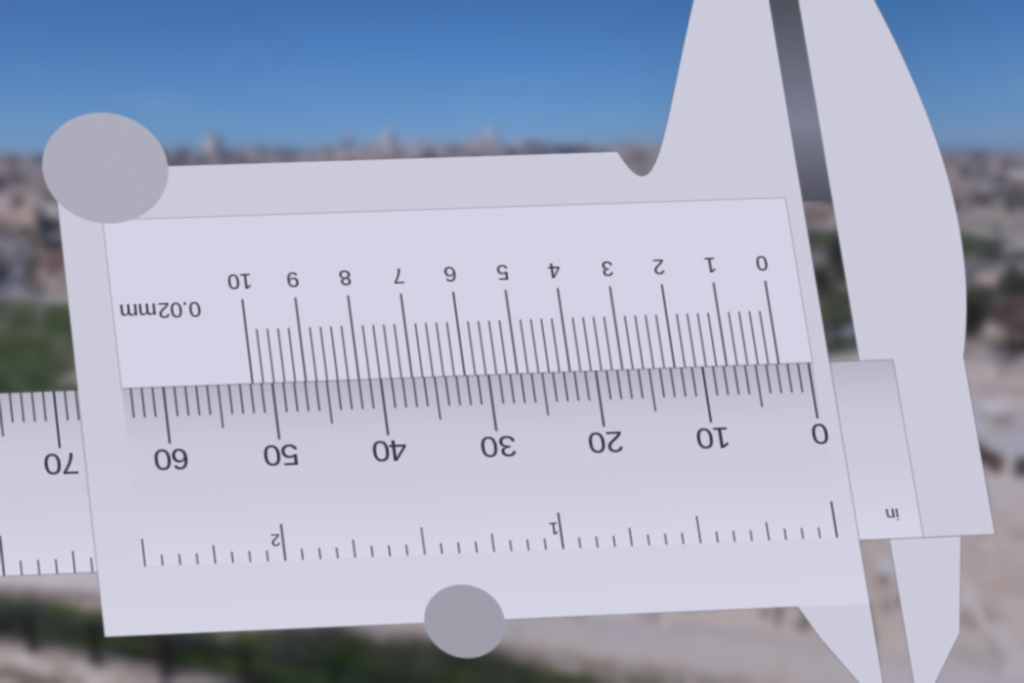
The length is **2.8** mm
